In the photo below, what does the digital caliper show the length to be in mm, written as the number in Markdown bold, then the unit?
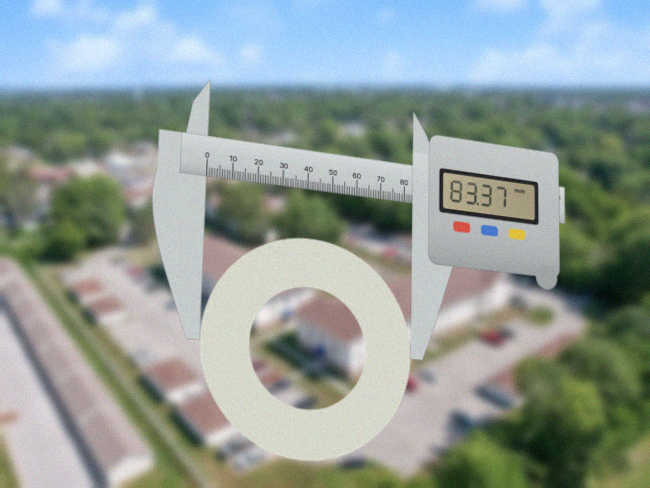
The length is **83.37** mm
